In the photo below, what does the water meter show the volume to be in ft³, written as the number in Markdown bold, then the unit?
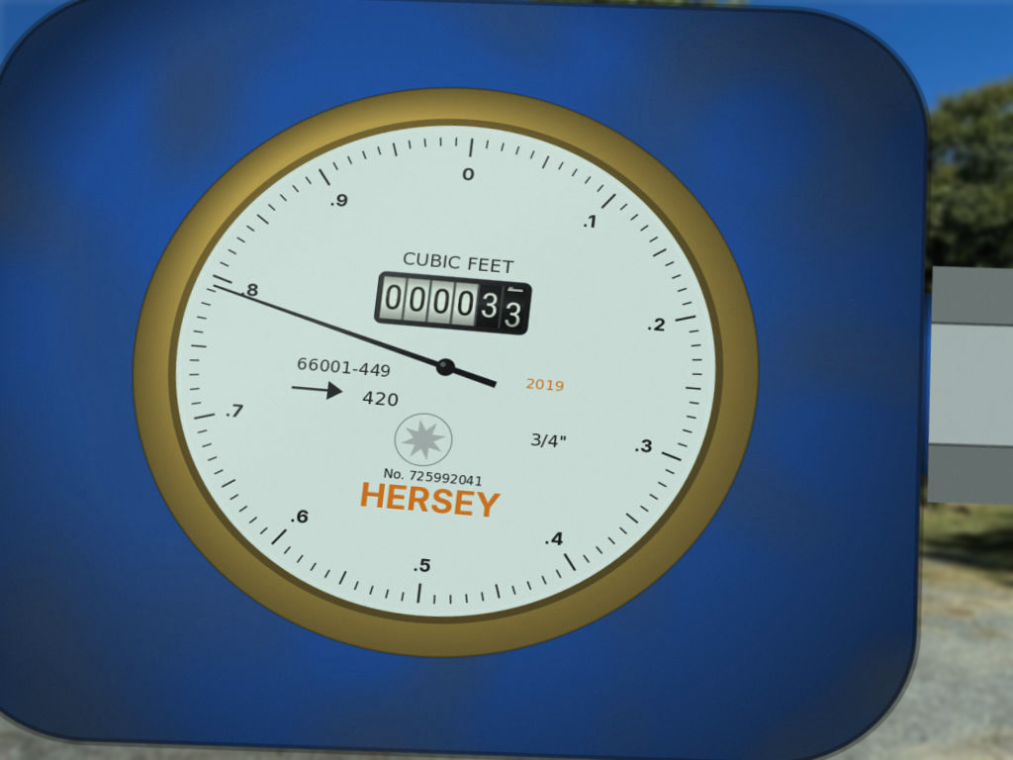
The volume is **32.79** ft³
